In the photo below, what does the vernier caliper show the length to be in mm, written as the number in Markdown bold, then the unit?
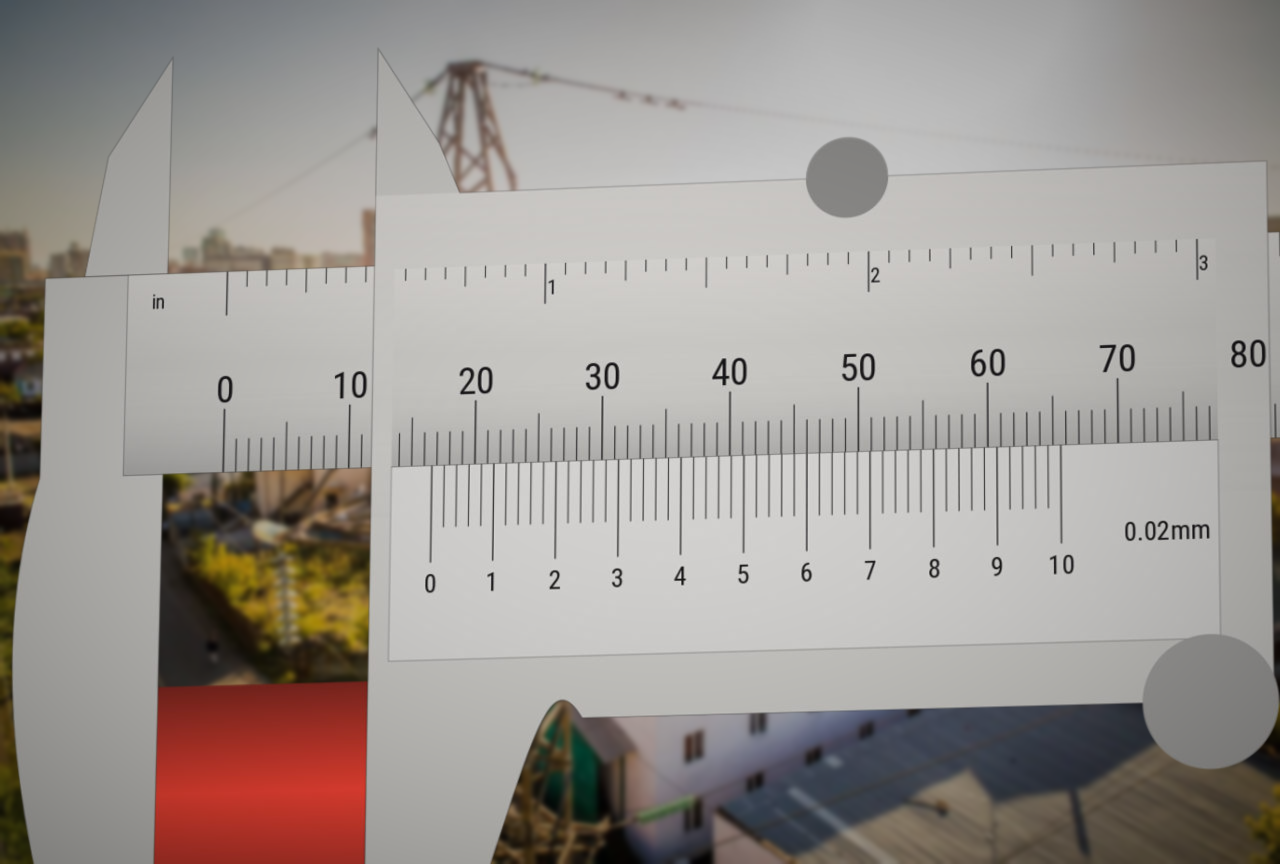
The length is **16.6** mm
